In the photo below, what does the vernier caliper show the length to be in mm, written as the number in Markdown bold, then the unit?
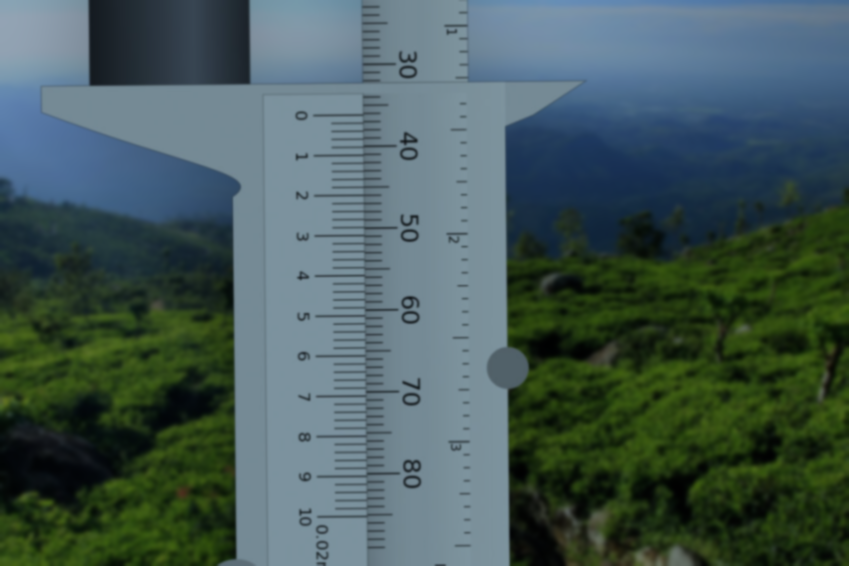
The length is **36.2** mm
